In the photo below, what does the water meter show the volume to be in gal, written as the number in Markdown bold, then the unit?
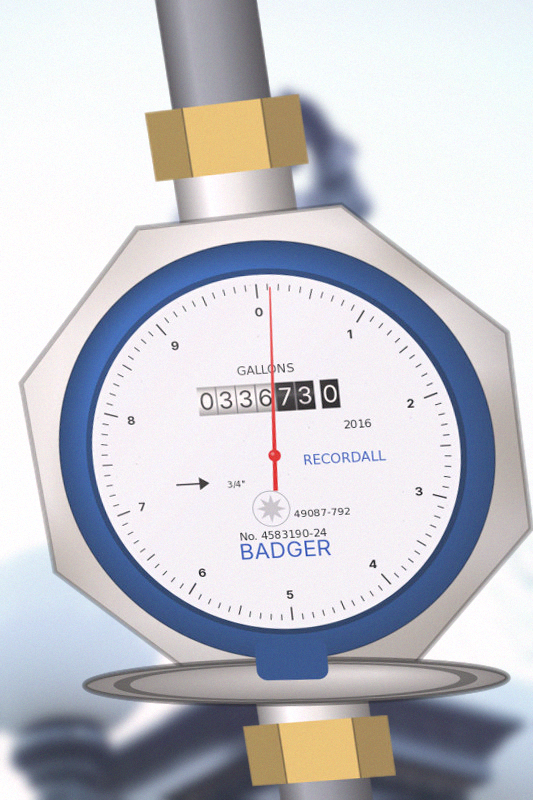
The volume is **336730.1** gal
